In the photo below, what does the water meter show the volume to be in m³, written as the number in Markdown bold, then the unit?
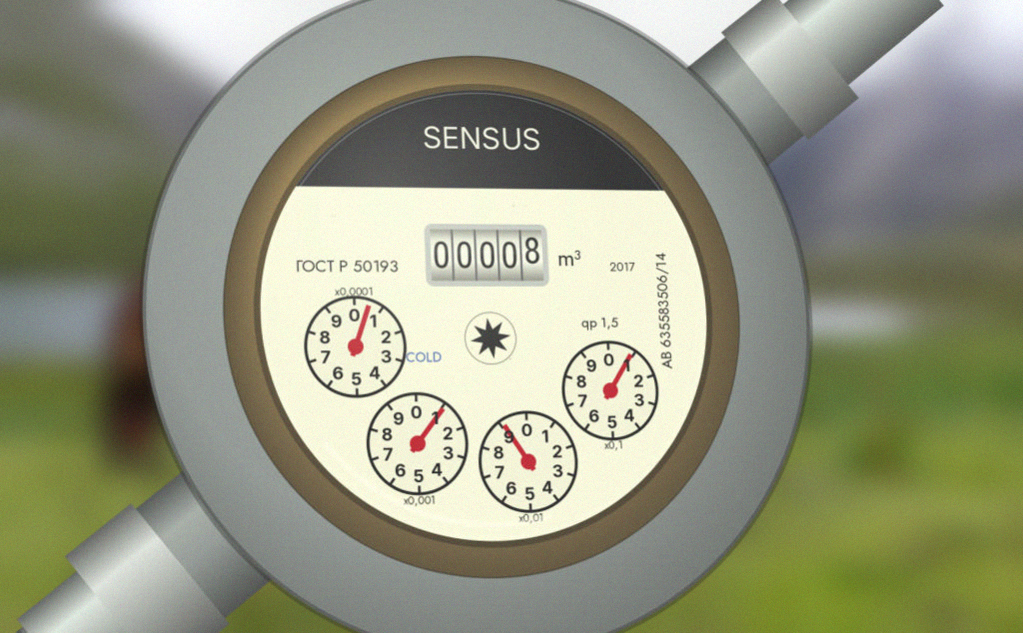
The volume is **8.0910** m³
